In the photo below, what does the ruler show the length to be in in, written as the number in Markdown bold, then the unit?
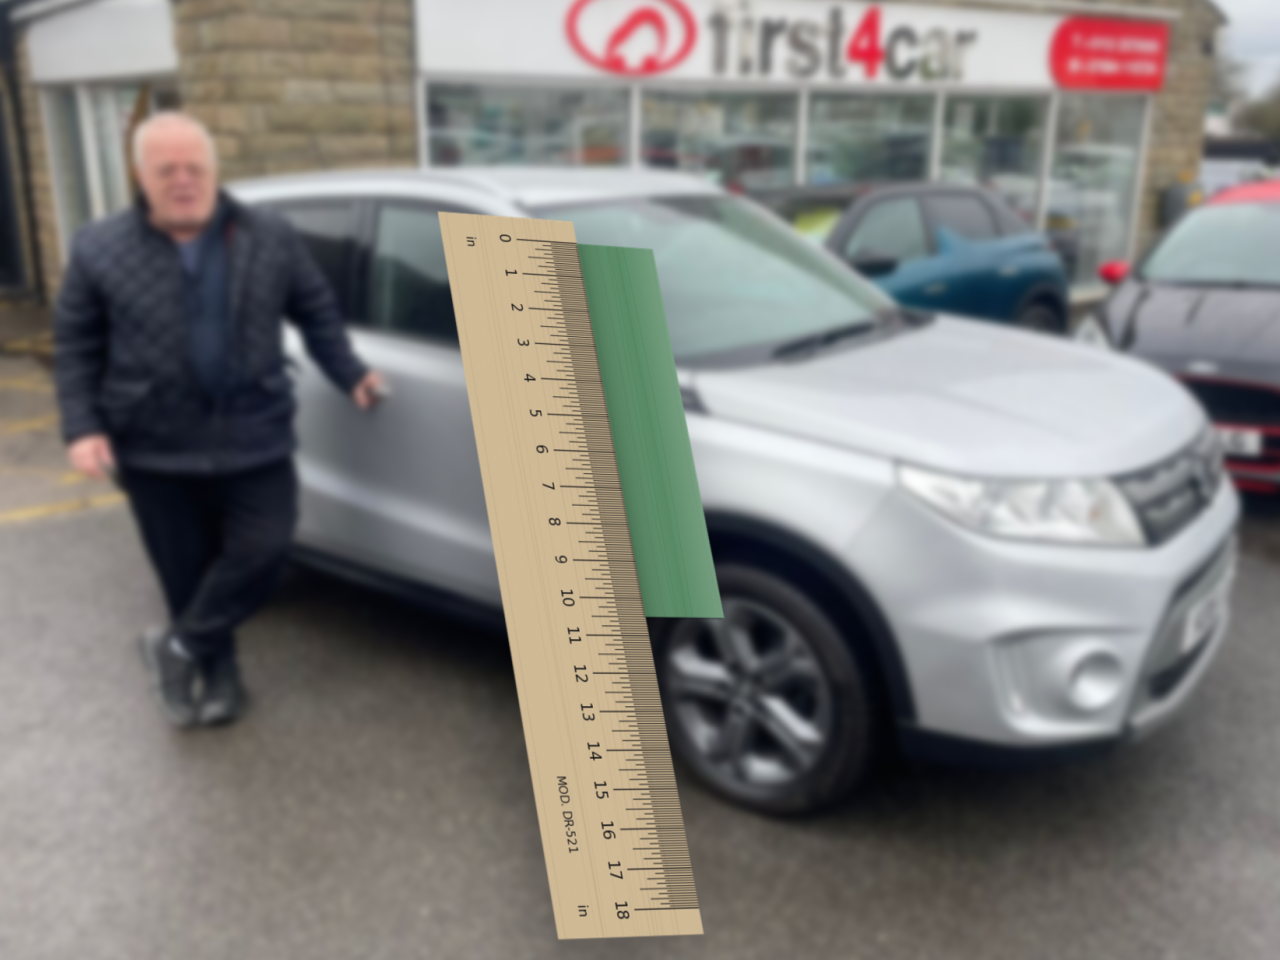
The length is **10.5** in
